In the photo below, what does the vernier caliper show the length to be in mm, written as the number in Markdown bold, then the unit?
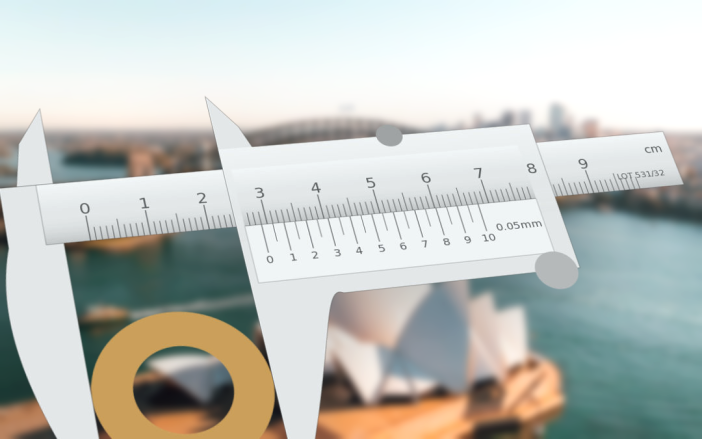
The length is **29.0** mm
